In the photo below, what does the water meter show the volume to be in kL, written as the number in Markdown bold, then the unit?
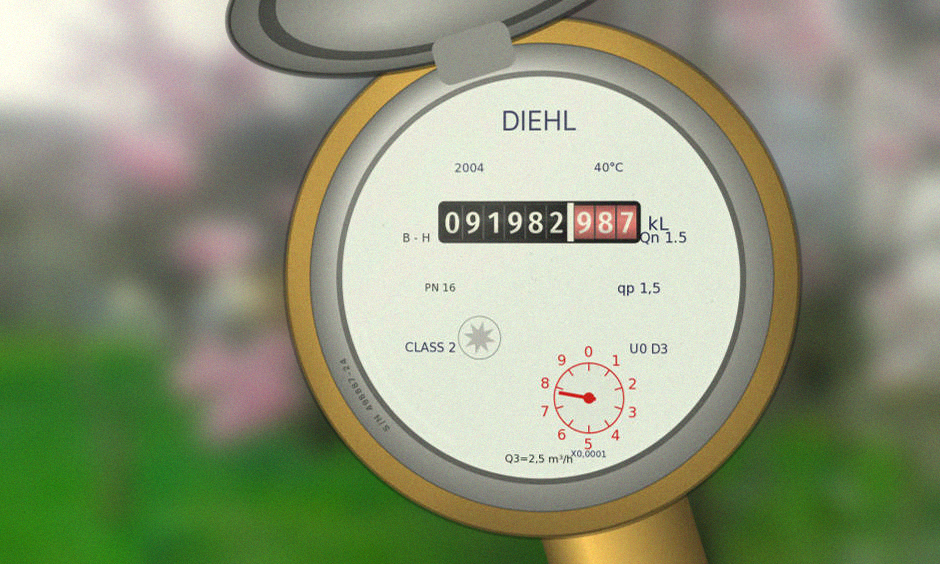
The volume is **91982.9877** kL
